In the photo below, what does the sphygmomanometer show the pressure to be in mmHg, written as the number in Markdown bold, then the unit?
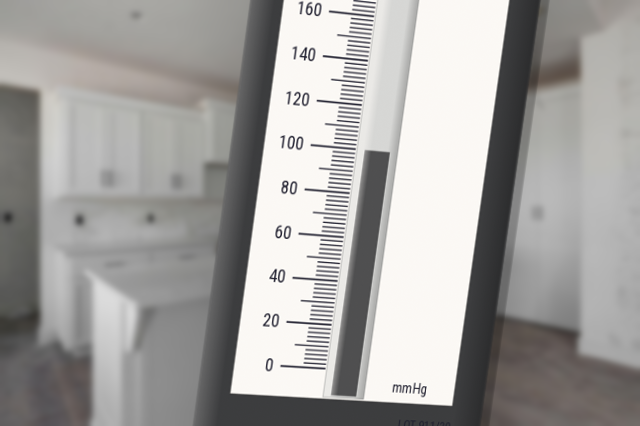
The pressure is **100** mmHg
